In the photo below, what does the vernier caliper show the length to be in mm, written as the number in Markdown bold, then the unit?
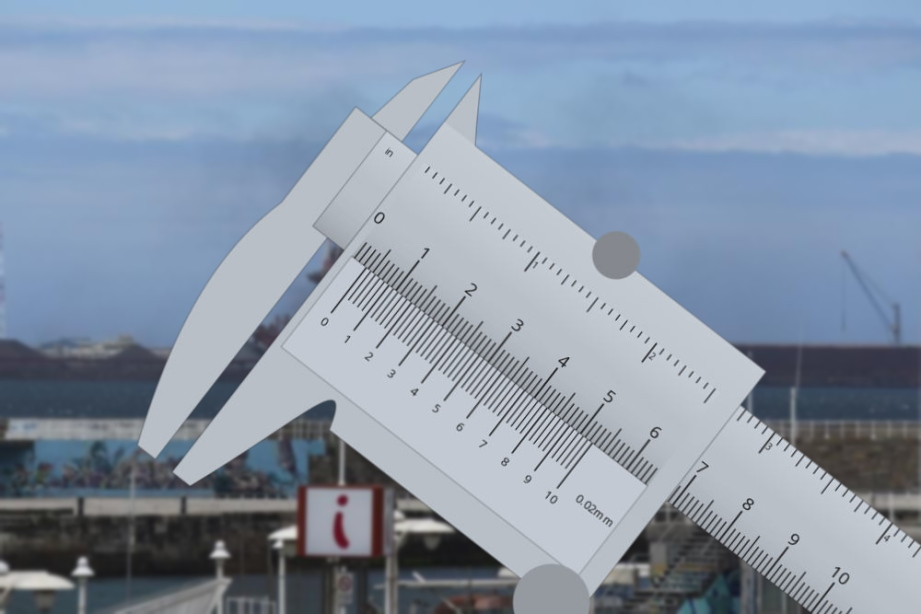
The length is **3.6** mm
